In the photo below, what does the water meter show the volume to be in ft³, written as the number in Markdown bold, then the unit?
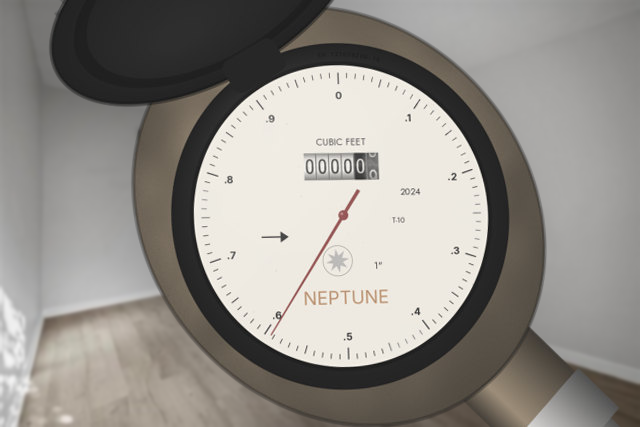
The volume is **8.59** ft³
